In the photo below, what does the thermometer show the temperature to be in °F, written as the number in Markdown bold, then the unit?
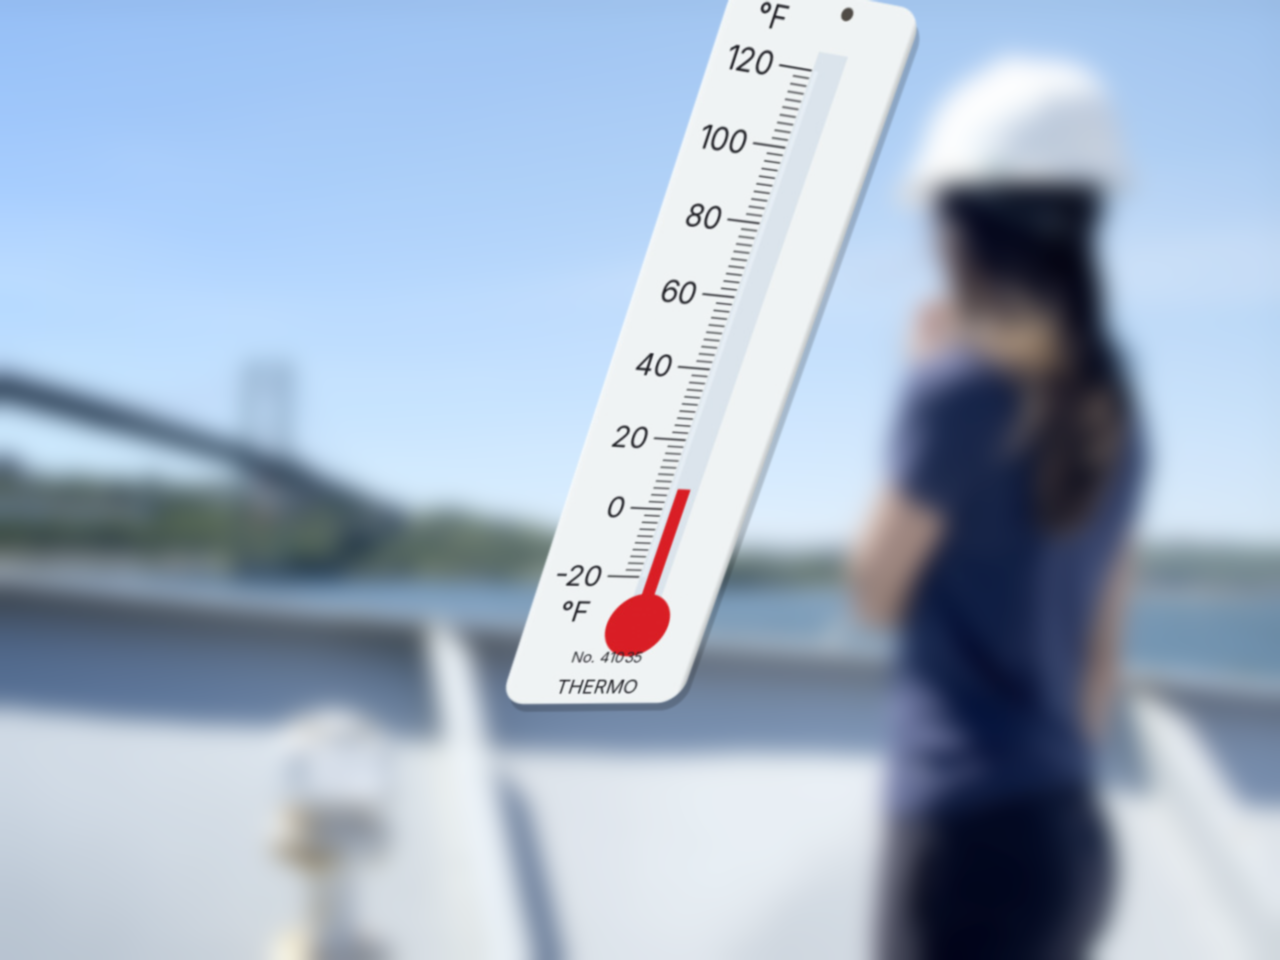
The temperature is **6** °F
